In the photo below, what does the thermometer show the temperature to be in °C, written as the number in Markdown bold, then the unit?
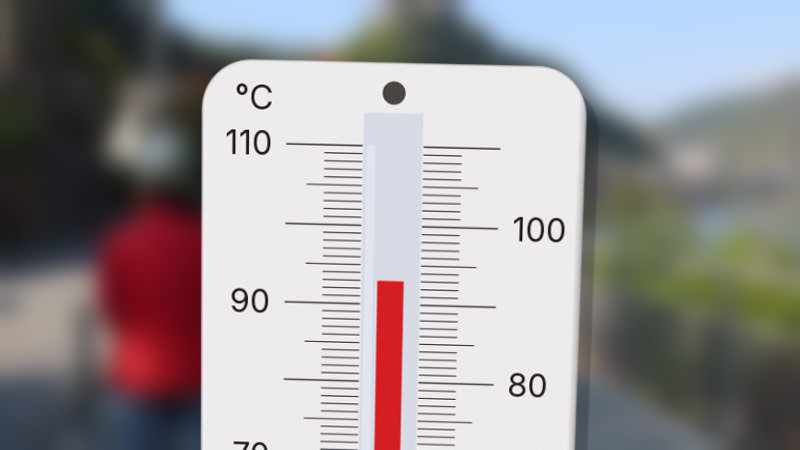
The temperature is **93** °C
